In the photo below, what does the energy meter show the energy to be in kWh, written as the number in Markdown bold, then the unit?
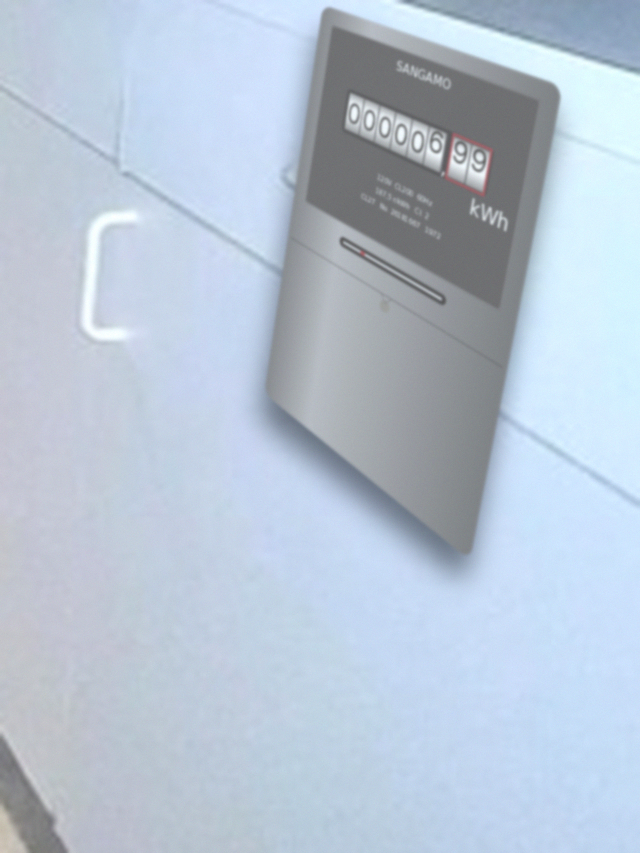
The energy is **6.99** kWh
